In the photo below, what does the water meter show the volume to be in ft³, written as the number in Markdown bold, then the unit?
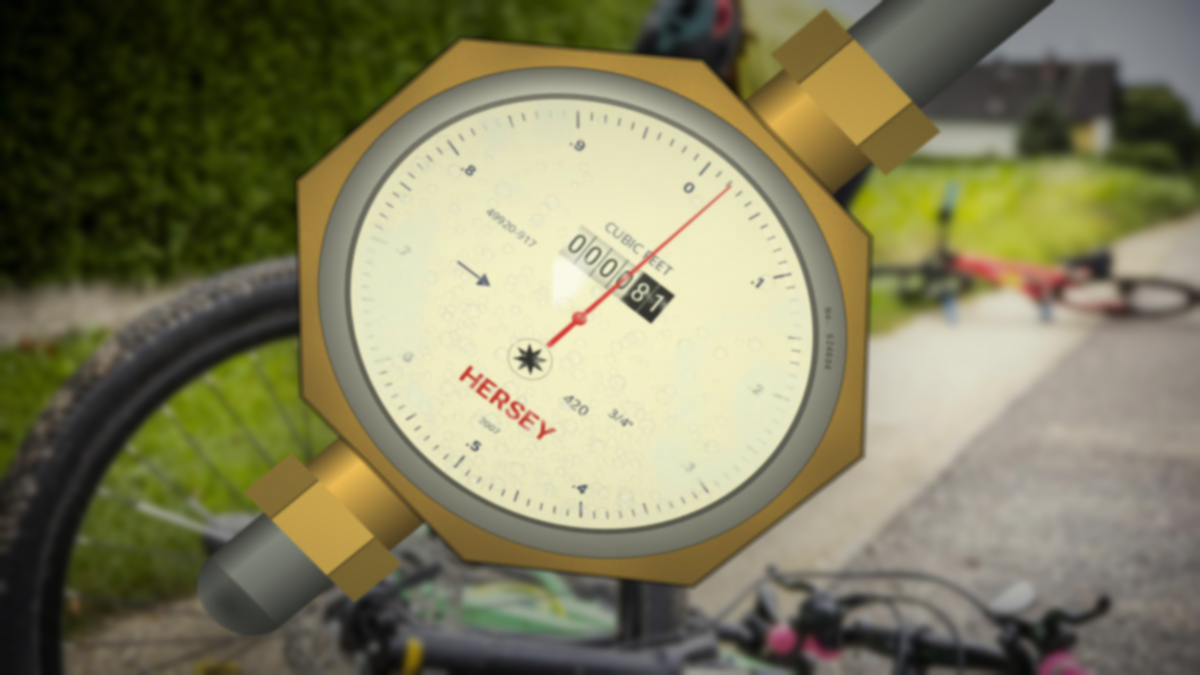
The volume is **81.02** ft³
